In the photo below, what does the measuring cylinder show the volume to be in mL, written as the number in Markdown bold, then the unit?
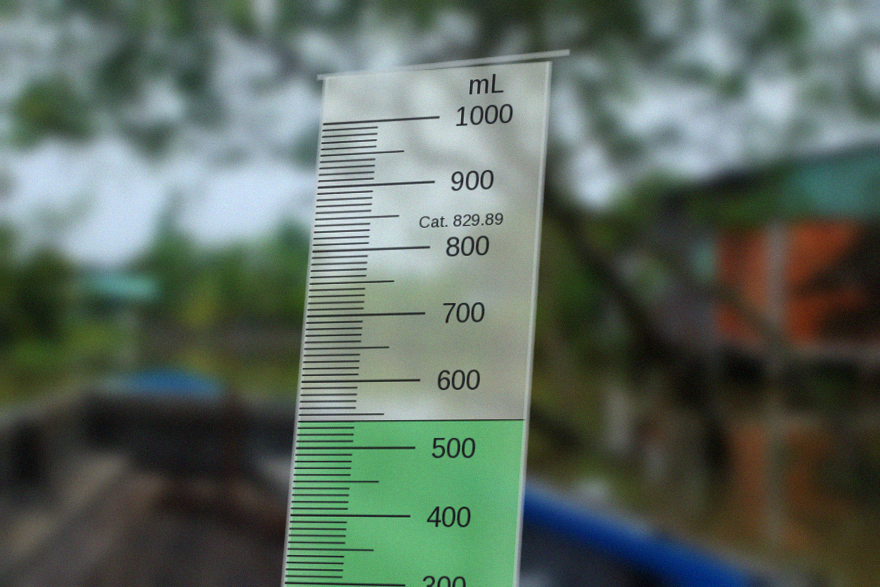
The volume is **540** mL
